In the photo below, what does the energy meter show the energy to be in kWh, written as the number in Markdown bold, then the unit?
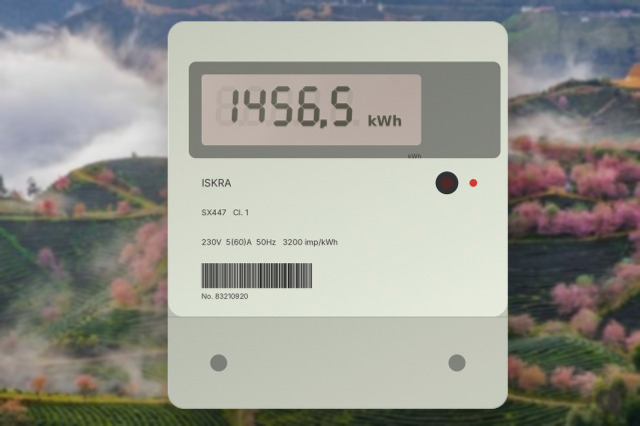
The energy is **1456.5** kWh
